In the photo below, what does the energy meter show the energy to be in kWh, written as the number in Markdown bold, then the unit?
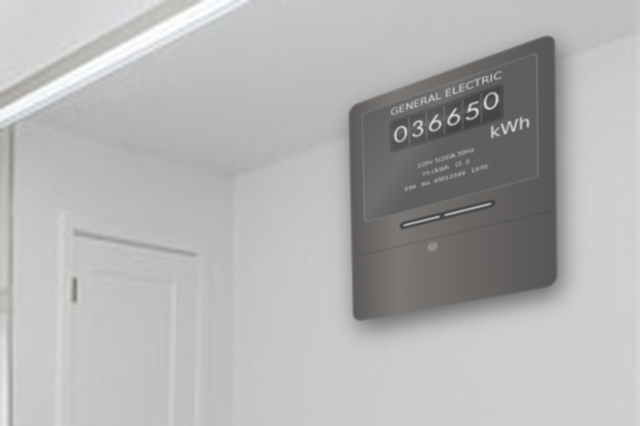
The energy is **36650** kWh
